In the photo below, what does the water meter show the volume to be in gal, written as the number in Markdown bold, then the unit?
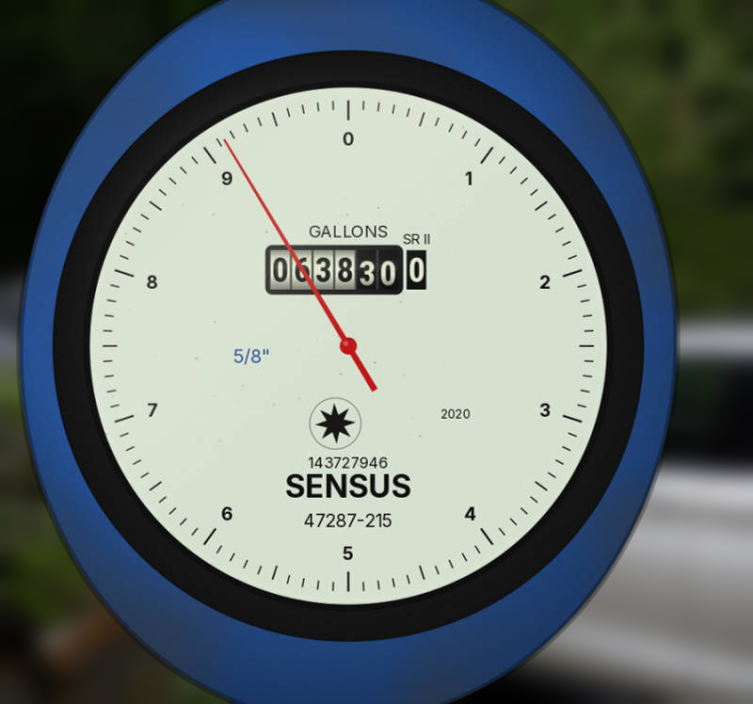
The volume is **638299.1** gal
